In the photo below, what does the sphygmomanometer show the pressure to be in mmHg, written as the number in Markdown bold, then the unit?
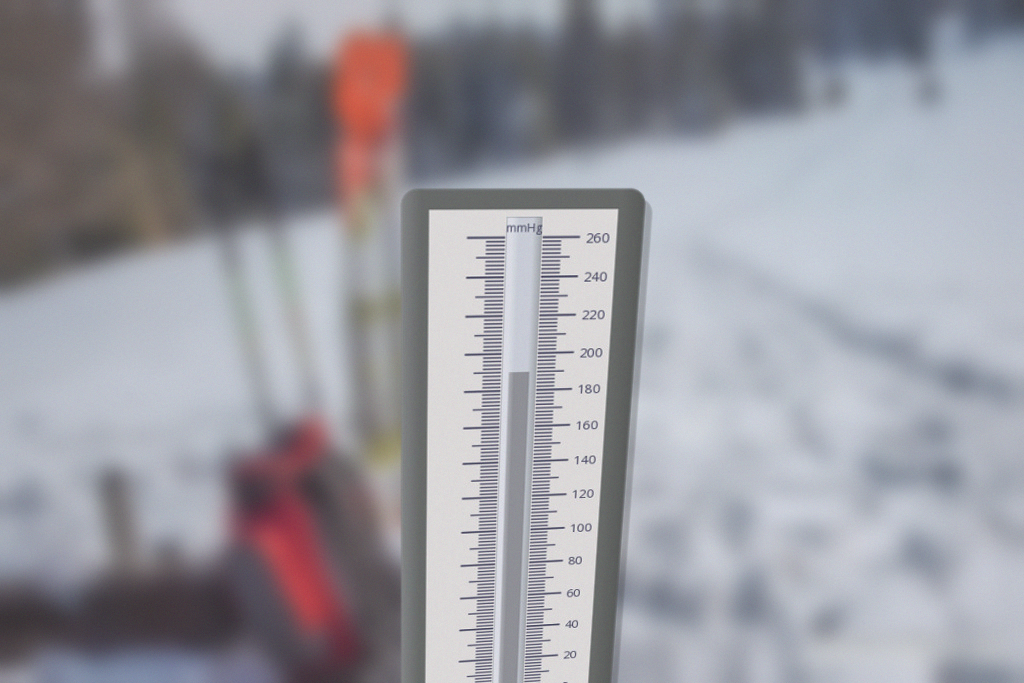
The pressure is **190** mmHg
